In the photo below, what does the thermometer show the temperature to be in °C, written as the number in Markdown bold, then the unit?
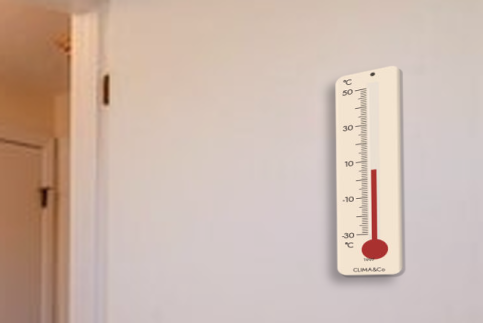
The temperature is **5** °C
